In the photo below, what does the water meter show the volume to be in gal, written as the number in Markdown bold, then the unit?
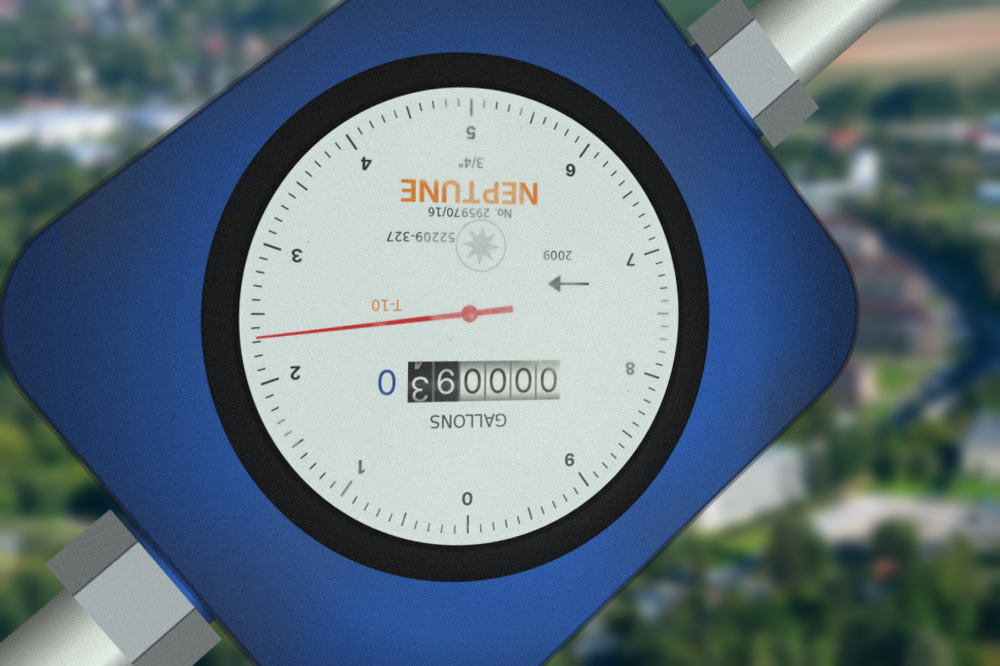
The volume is **932.3** gal
